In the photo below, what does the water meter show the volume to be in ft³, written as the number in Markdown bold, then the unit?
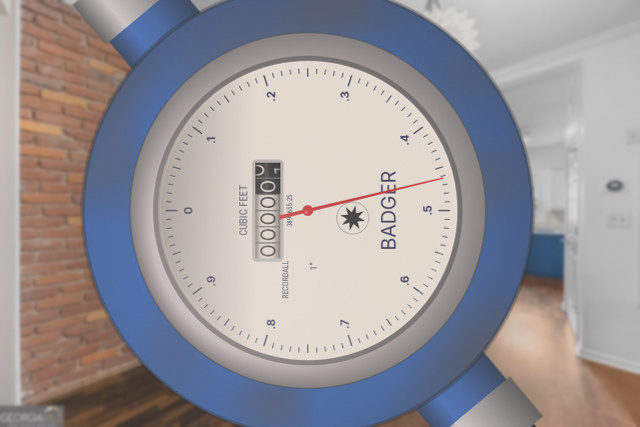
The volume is **0.46** ft³
